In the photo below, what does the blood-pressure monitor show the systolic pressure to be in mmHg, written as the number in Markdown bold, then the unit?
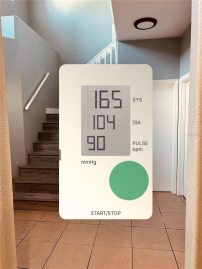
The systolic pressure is **165** mmHg
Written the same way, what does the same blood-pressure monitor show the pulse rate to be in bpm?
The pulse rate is **90** bpm
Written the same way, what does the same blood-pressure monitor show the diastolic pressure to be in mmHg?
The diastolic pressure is **104** mmHg
